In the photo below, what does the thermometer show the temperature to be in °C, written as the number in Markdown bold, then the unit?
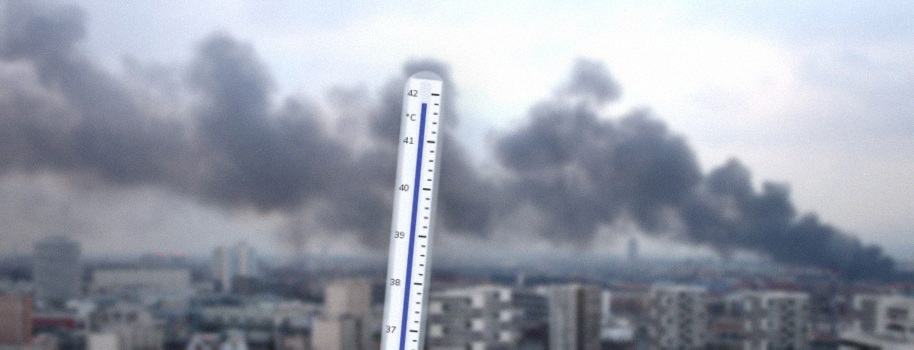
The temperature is **41.8** °C
